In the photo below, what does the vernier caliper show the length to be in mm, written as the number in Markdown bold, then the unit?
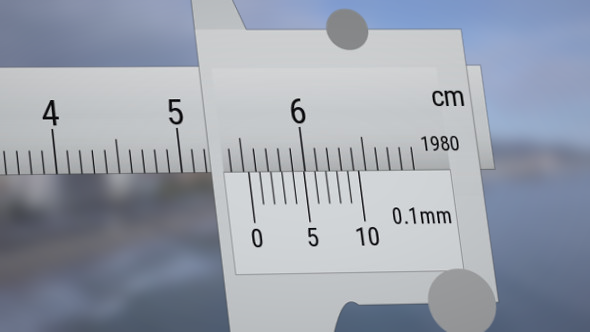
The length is **55.4** mm
